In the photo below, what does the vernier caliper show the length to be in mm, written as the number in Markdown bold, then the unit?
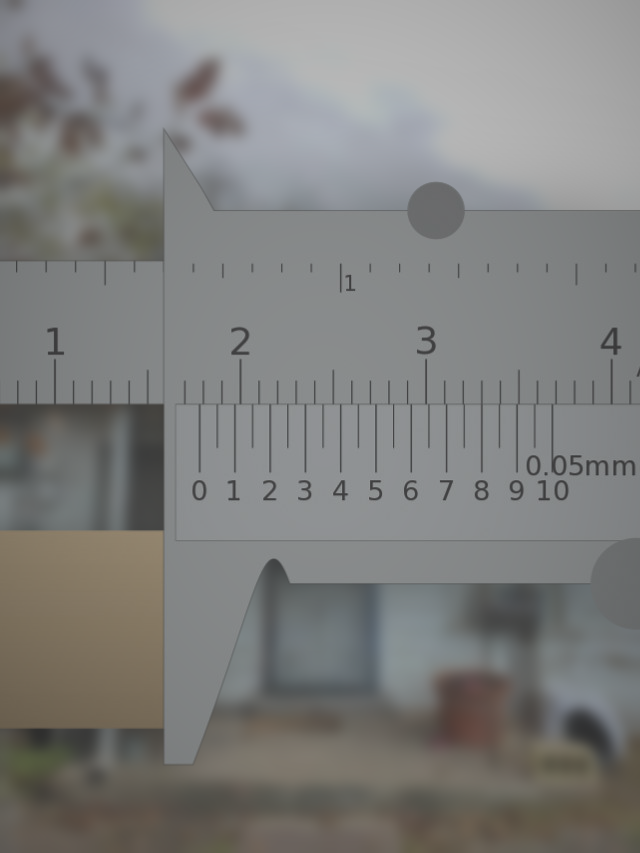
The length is **17.8** mm
